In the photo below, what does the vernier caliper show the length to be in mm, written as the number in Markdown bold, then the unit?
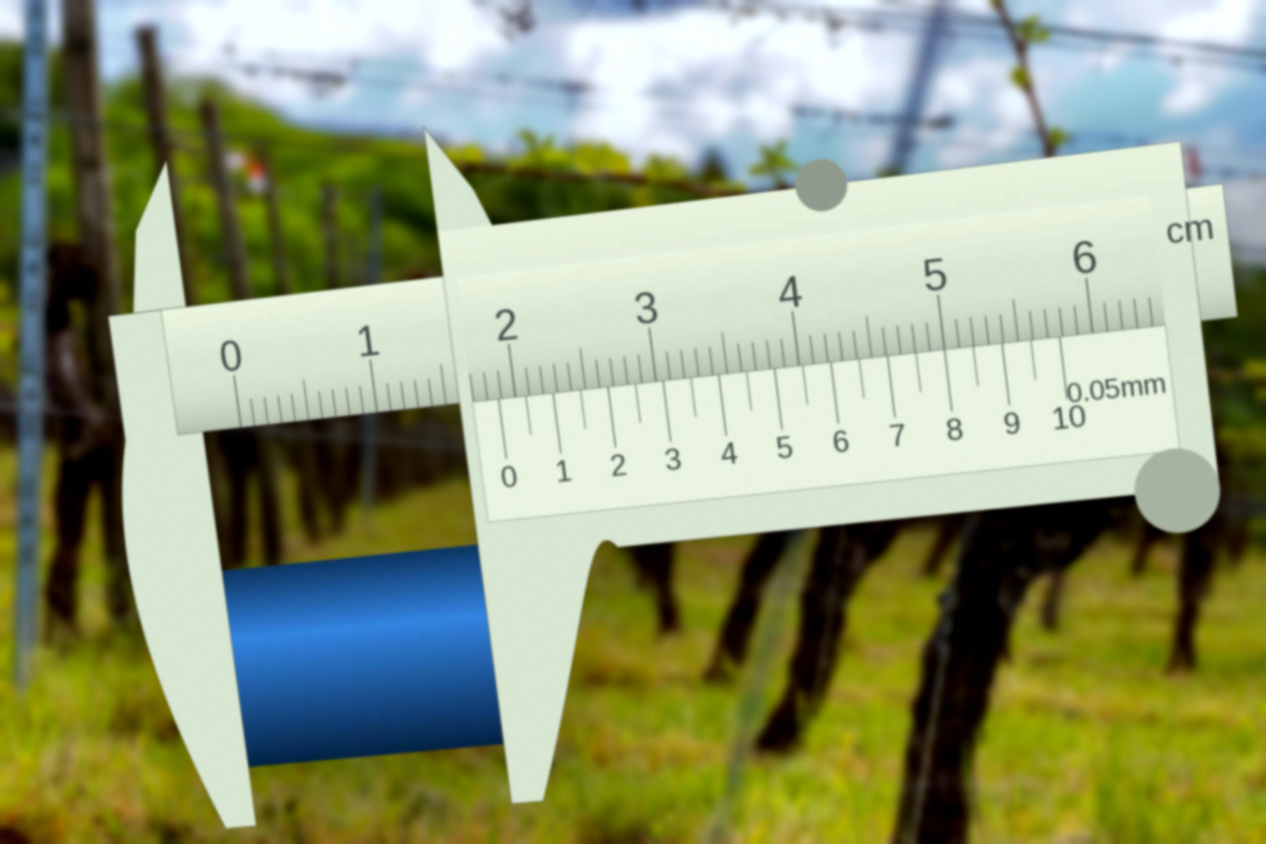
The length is **18.8** mm
